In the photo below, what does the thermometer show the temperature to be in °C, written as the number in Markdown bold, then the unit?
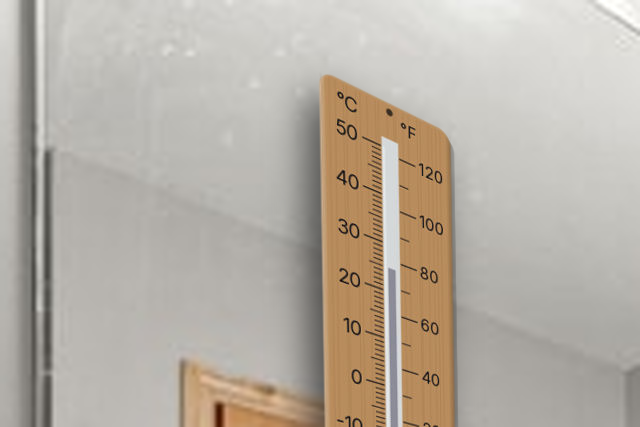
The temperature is **25** °C
